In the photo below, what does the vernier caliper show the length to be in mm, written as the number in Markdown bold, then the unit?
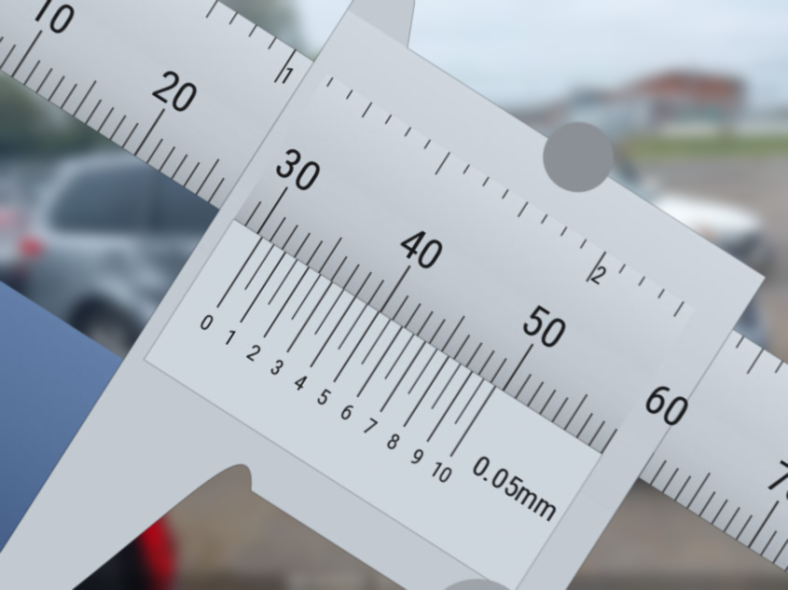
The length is **30.4** mm
